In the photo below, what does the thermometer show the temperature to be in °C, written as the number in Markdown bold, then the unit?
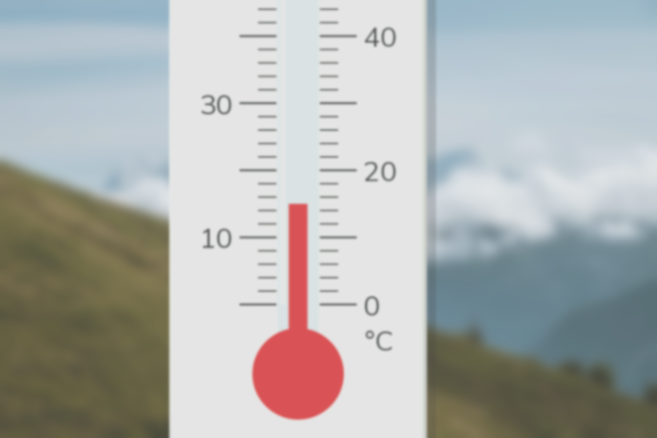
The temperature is **15** °C
